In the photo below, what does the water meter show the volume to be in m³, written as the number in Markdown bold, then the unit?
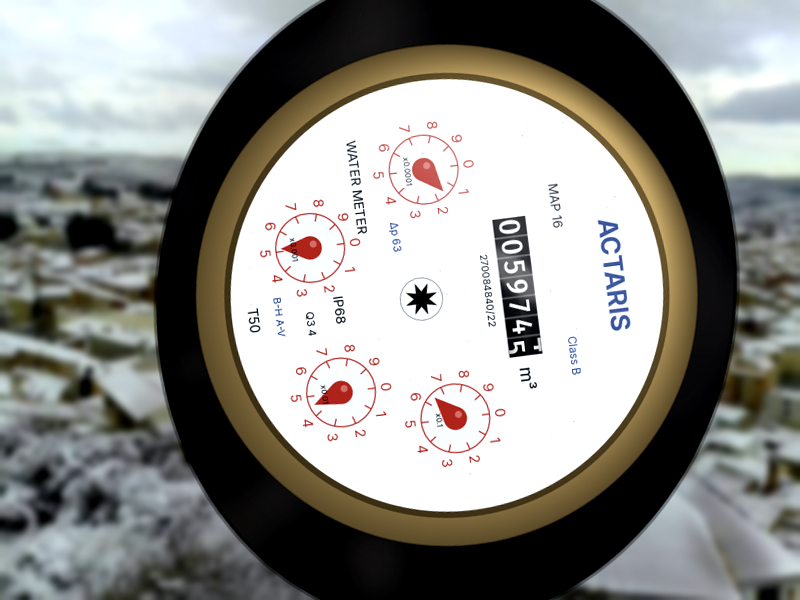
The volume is **59744.6451** m³
